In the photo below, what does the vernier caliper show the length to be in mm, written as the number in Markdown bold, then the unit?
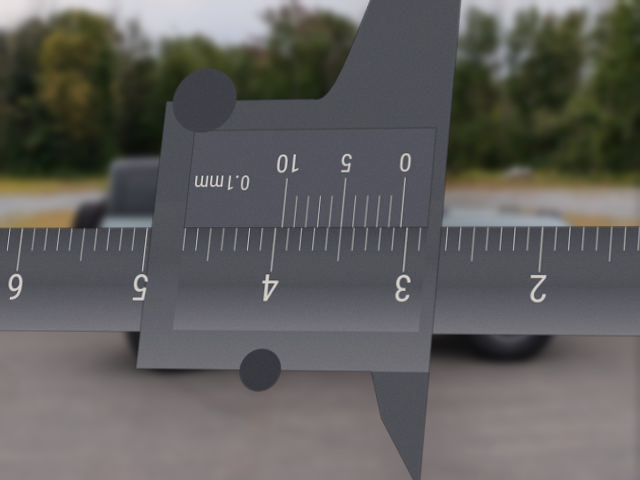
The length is **30.5** mm
